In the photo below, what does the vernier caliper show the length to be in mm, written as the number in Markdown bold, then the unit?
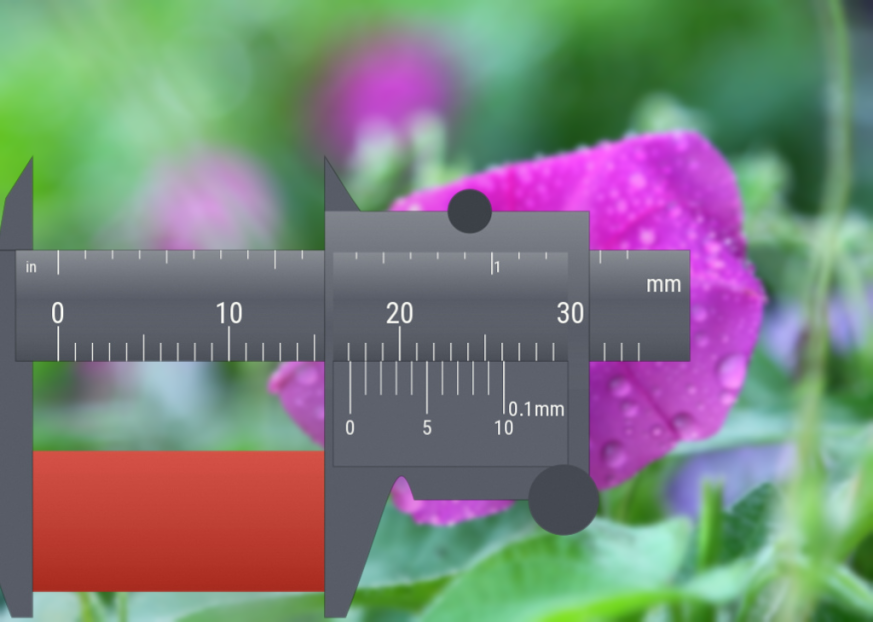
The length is **17.1** mm
